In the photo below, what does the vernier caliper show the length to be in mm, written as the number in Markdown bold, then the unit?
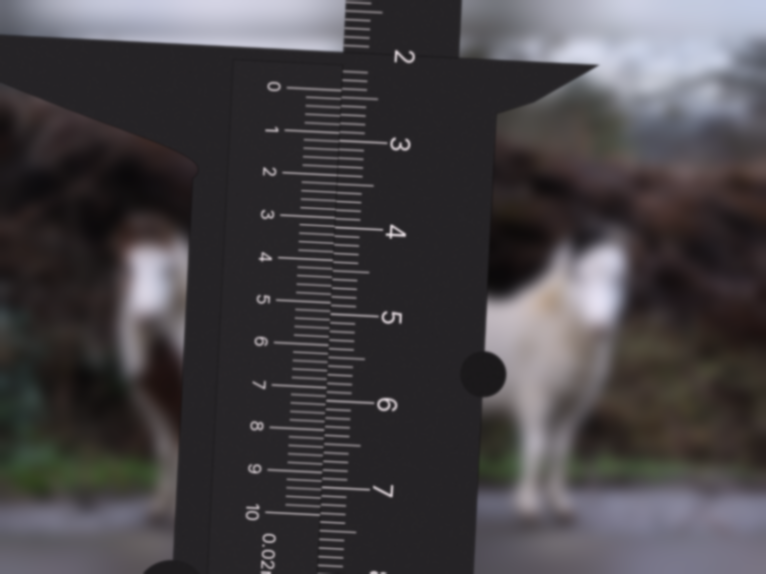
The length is **24.2** mm
